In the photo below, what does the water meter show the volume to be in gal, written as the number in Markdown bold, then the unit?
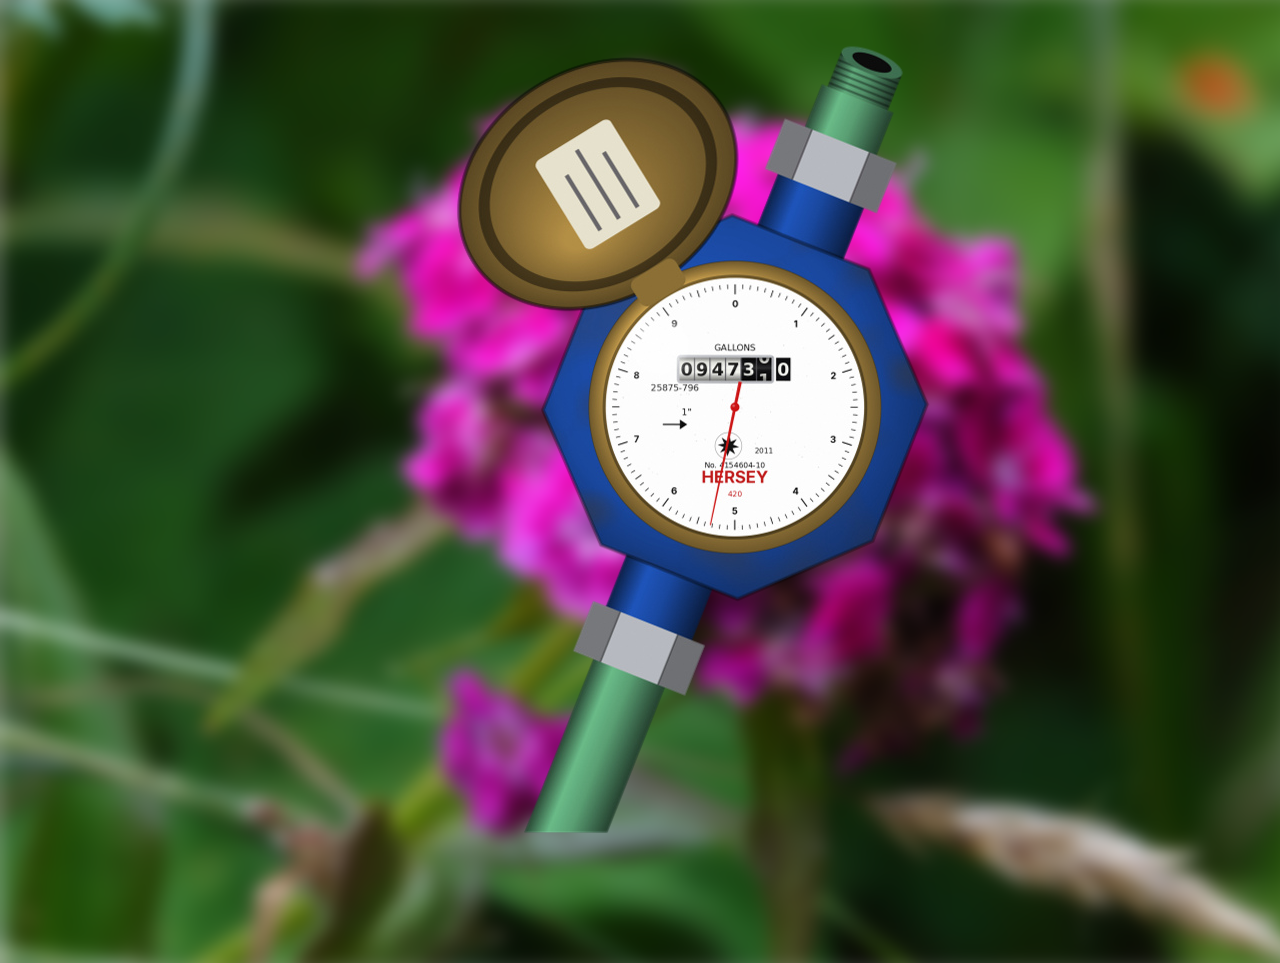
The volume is **947305.3** gal
